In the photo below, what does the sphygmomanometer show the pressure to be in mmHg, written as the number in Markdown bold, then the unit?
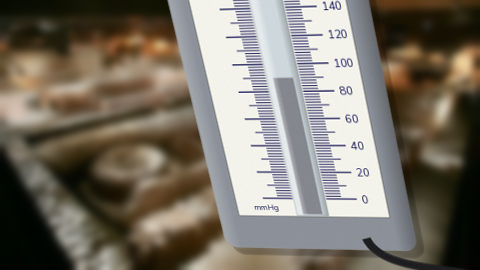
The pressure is **90** mmHg
